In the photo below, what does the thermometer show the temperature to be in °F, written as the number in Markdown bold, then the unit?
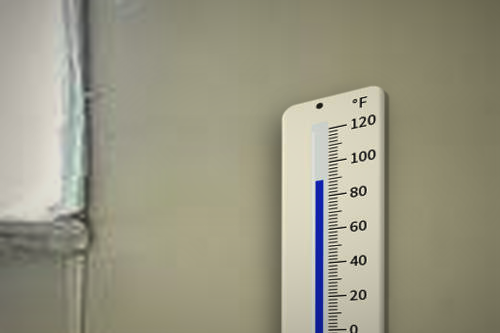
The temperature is **90** °F
